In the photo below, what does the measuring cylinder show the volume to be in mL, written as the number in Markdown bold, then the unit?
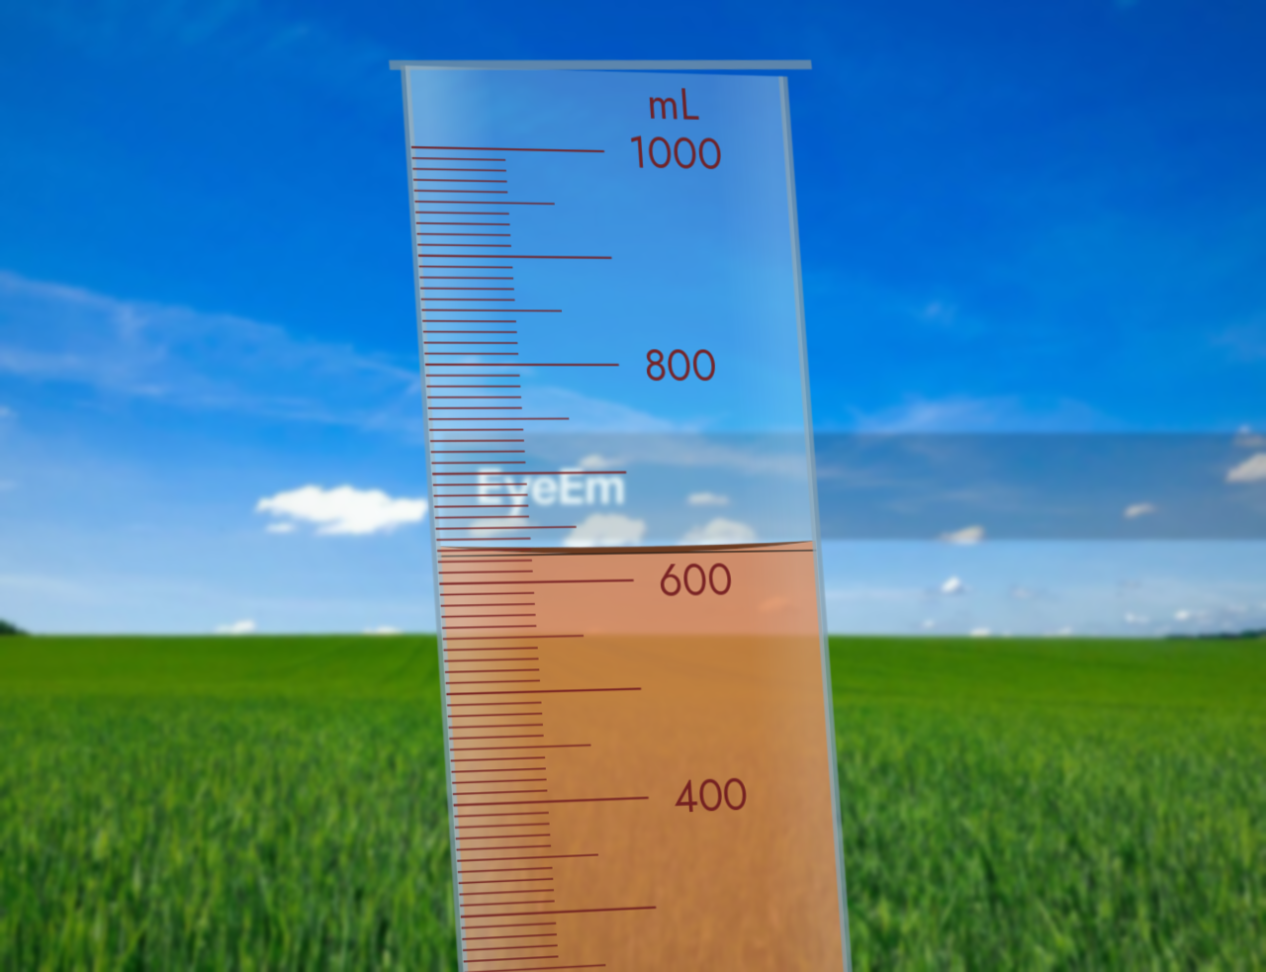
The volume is **625** mL
